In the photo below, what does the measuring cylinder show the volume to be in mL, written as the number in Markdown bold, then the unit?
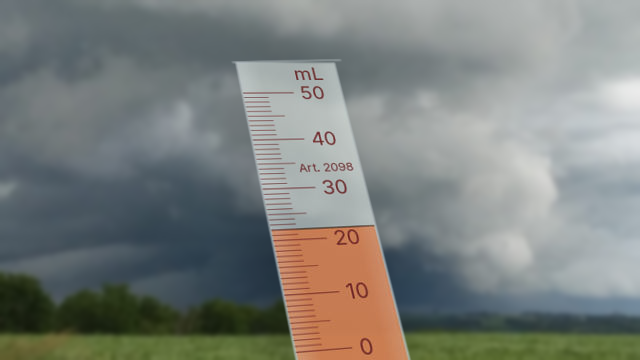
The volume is **22** mL
